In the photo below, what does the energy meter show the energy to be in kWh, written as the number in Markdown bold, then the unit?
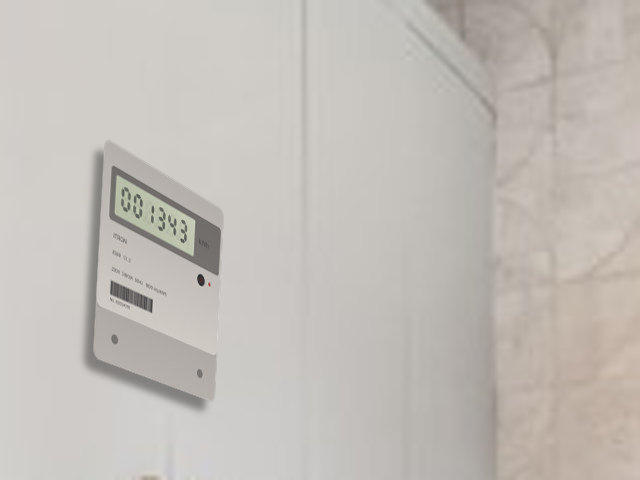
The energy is **1343** kWh
